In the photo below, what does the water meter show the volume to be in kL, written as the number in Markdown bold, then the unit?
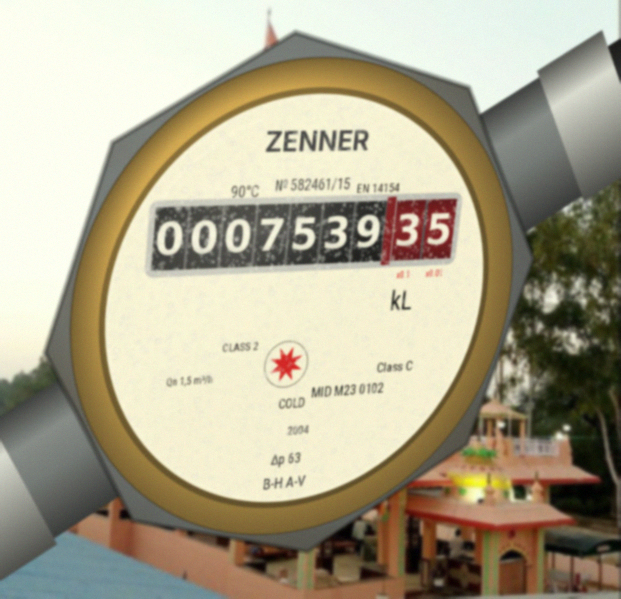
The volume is **7539.35** kL
